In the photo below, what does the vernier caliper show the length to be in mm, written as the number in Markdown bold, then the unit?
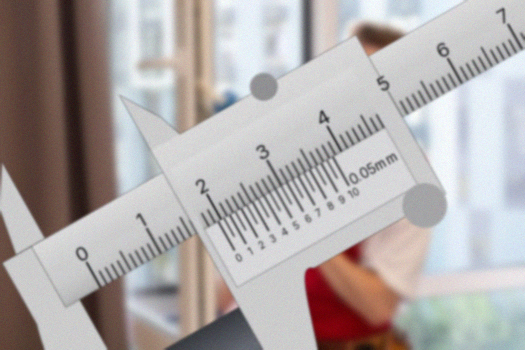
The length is **19.5** mm
